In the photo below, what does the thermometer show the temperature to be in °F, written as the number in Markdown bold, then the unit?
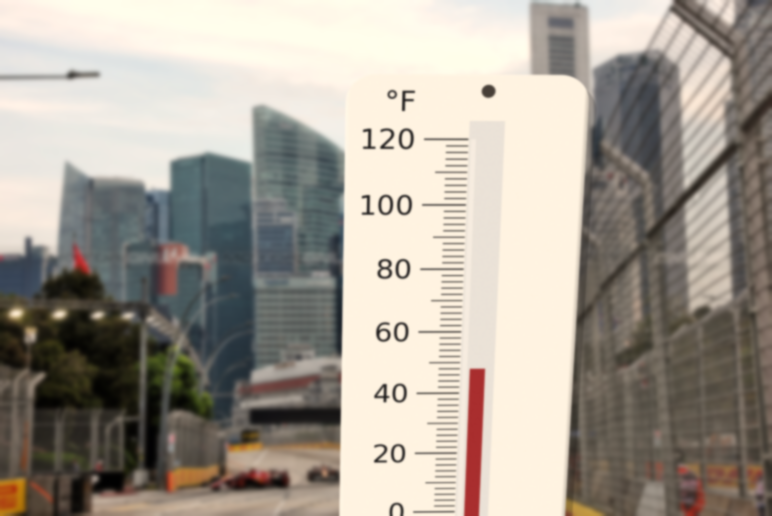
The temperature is **48** °F
